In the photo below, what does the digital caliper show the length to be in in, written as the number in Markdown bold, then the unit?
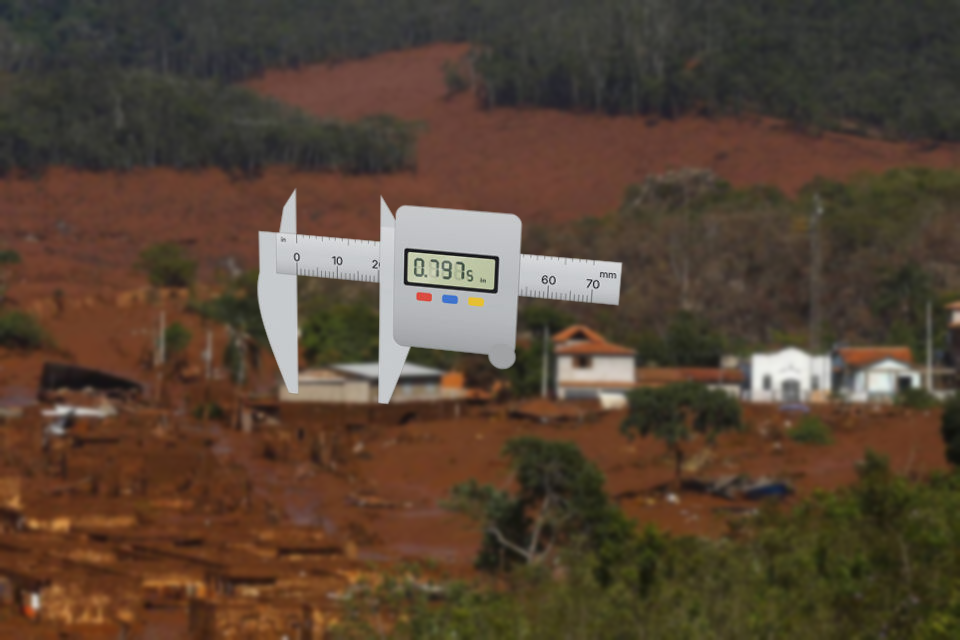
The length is **0.7975** in
